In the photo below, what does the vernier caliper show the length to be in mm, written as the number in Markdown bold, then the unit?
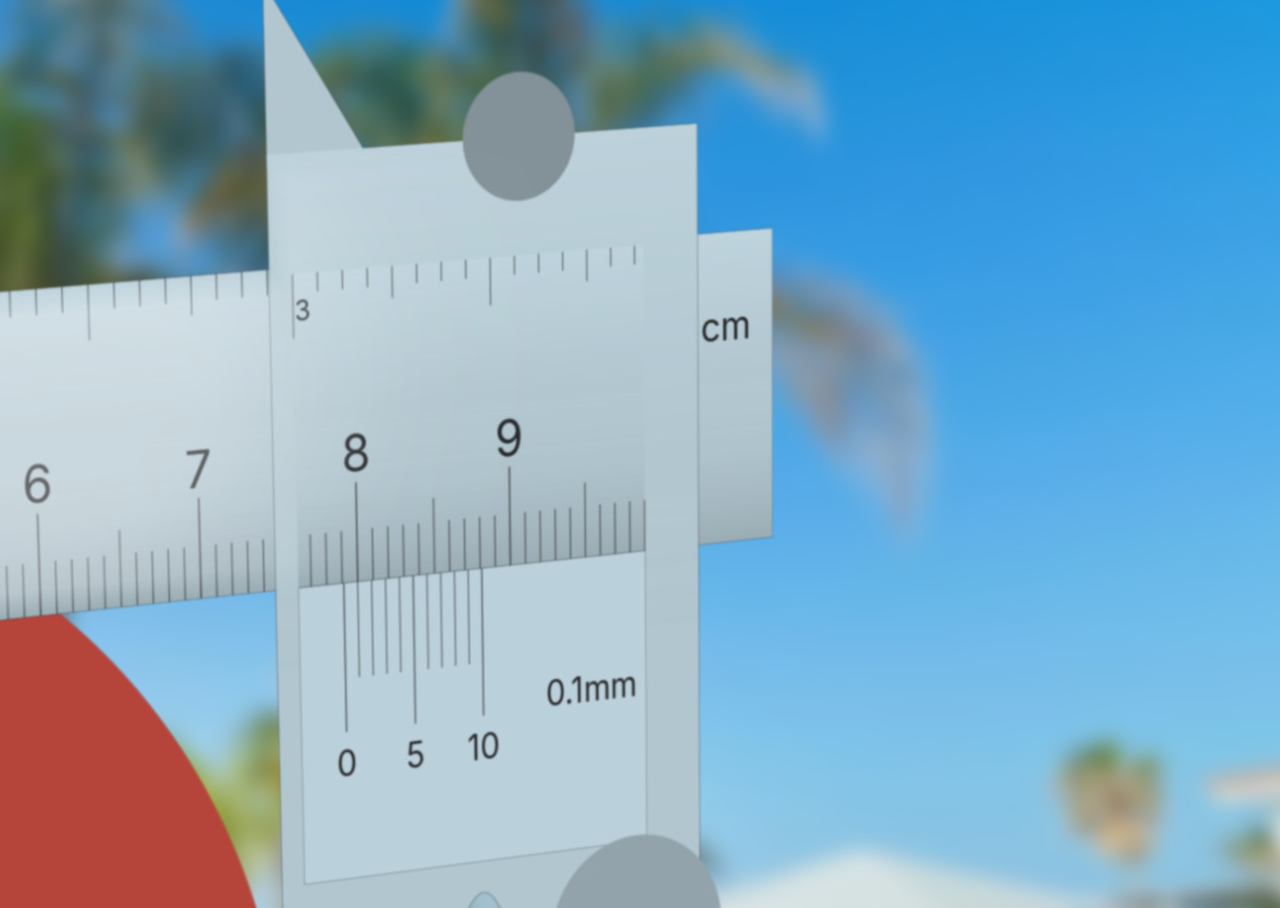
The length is **79.1** mm
